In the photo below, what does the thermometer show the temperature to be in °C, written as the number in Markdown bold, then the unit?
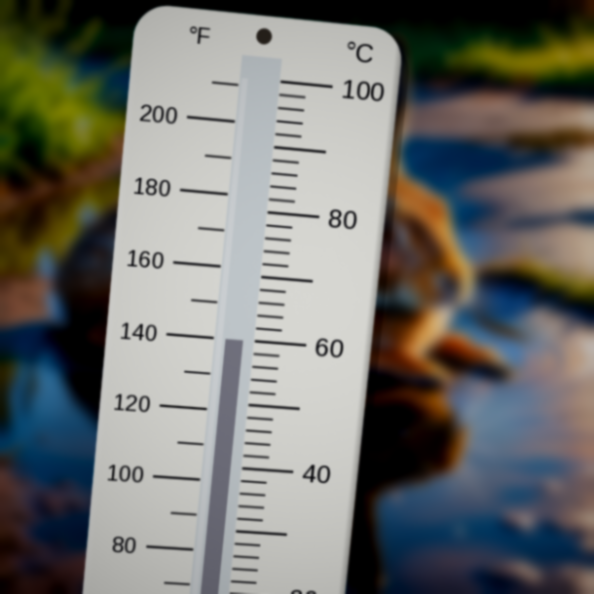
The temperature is **60** °C
